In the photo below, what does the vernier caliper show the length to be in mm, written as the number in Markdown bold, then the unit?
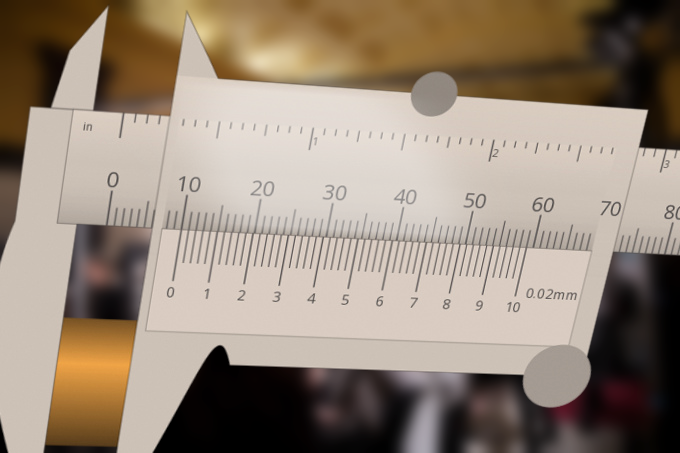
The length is **10.0** mm
